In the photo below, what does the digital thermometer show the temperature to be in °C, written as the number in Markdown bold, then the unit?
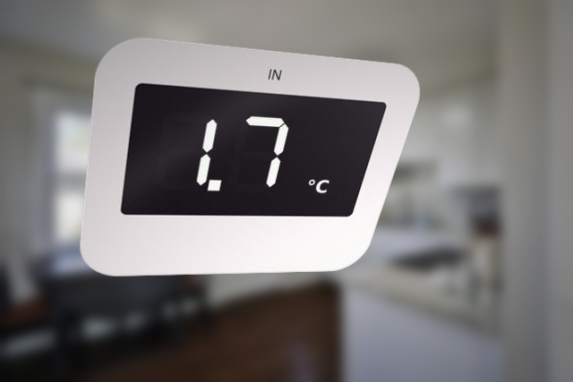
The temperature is **1.7** °C
